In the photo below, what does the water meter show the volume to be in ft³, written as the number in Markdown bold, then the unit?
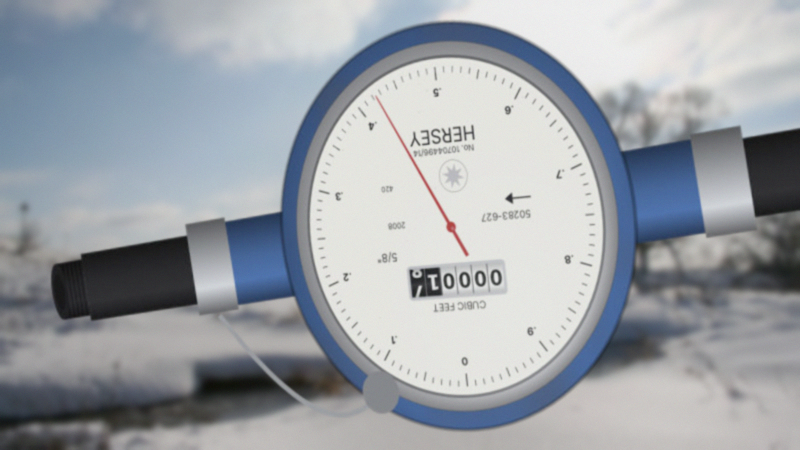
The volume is **17.42** ft³
